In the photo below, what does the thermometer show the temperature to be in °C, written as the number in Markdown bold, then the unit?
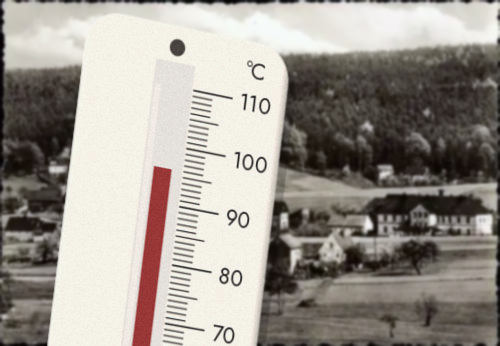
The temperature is **96** °C
